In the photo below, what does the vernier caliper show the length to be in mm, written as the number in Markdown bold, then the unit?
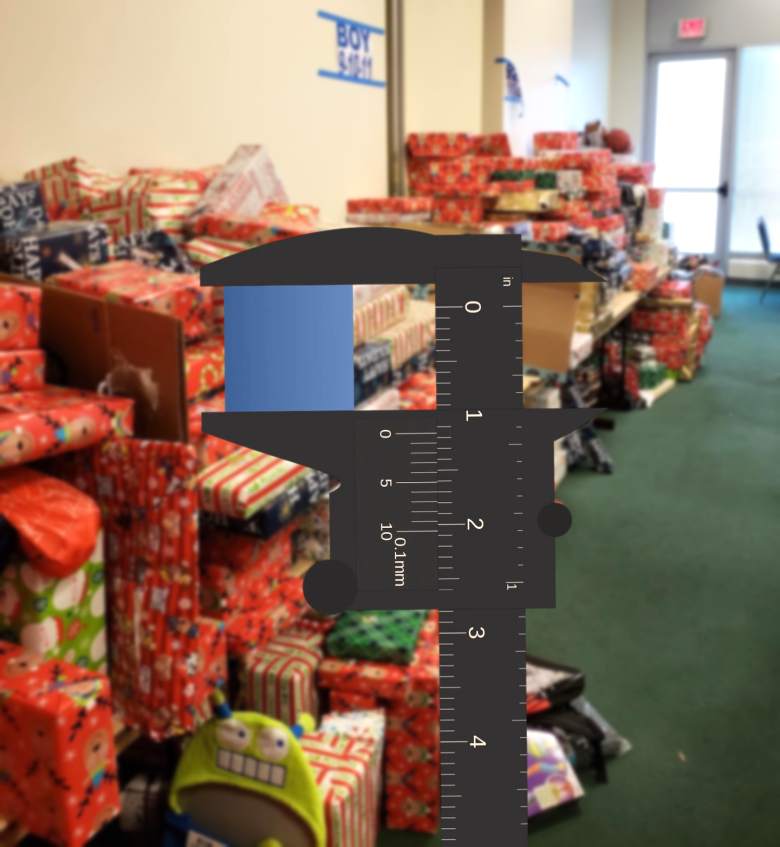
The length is **11.6** mm
